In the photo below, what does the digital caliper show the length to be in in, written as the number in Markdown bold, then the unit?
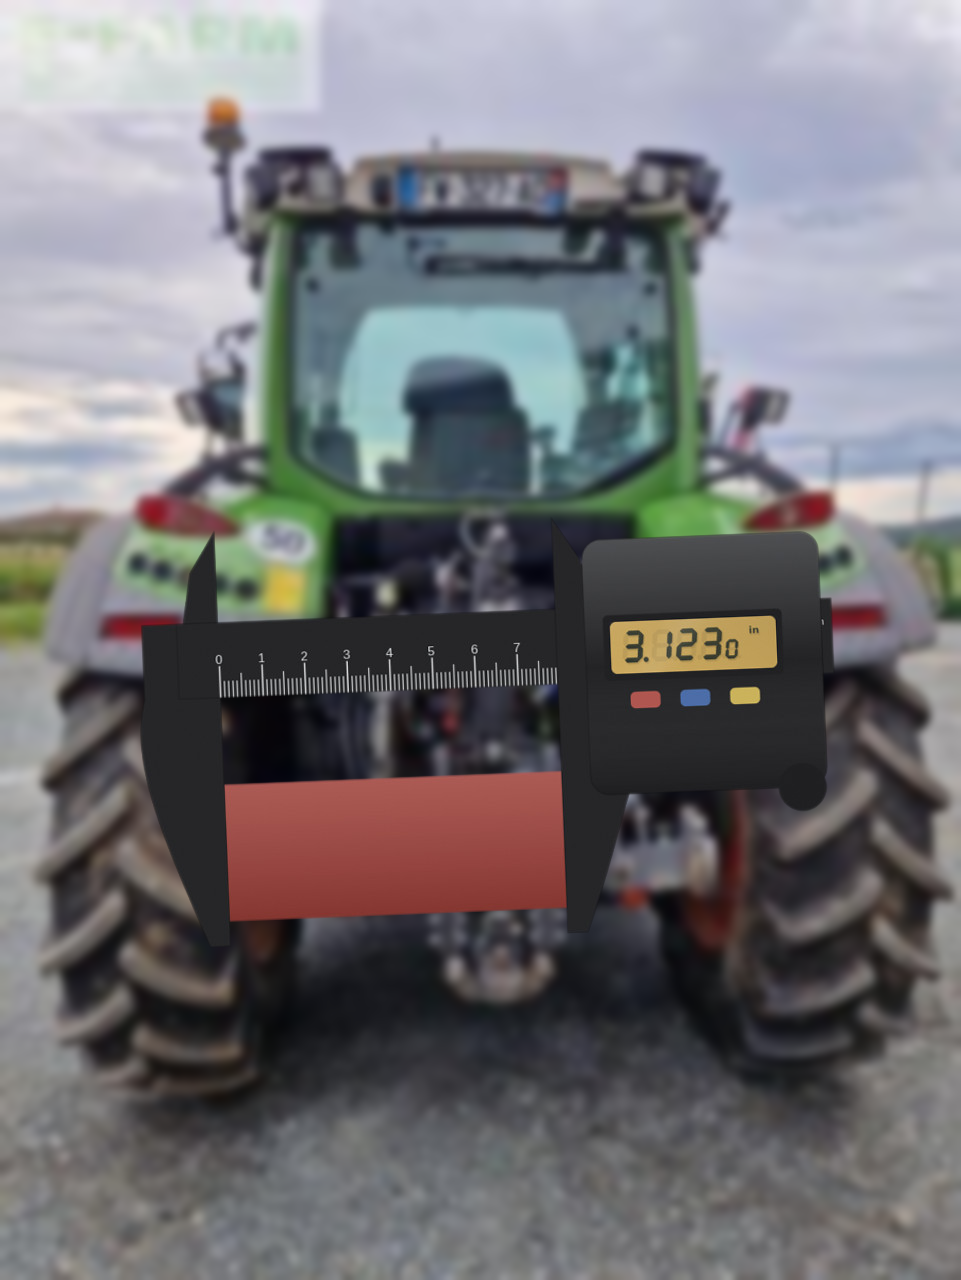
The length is **3.1230** in
